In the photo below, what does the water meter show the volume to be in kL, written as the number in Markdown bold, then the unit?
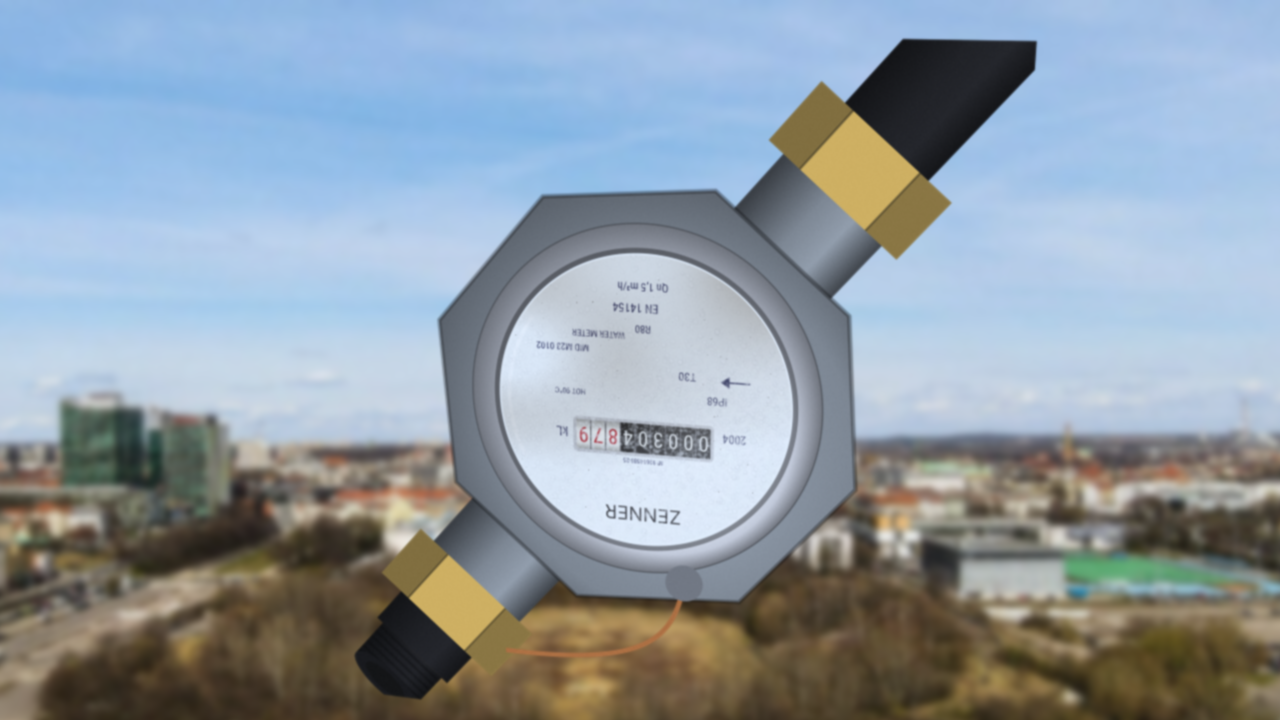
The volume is **304.879** kL
